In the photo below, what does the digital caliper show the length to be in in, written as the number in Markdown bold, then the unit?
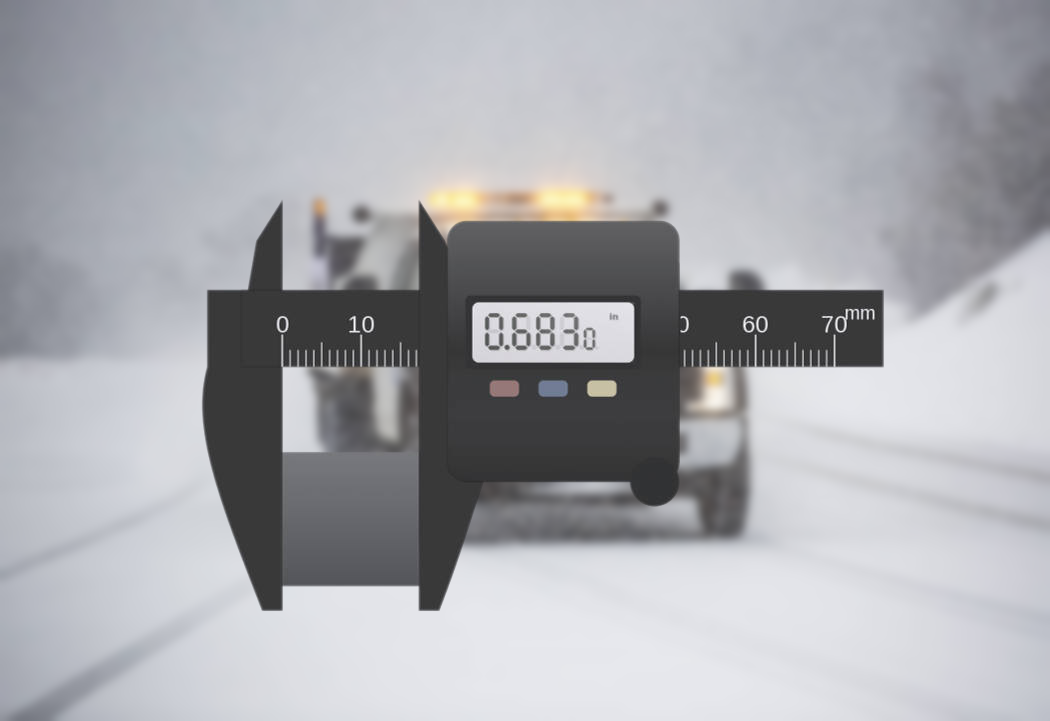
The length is **0.6830** in
